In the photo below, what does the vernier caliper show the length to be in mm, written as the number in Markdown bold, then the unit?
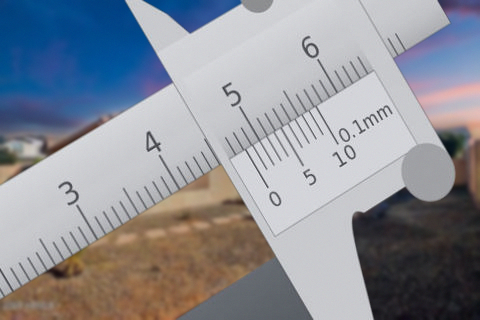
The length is **48.2** mm
